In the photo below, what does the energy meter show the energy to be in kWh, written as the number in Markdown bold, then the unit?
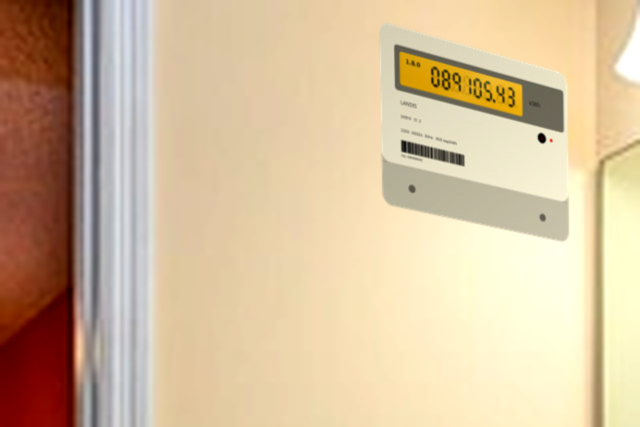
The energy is **89105.43** kWh
